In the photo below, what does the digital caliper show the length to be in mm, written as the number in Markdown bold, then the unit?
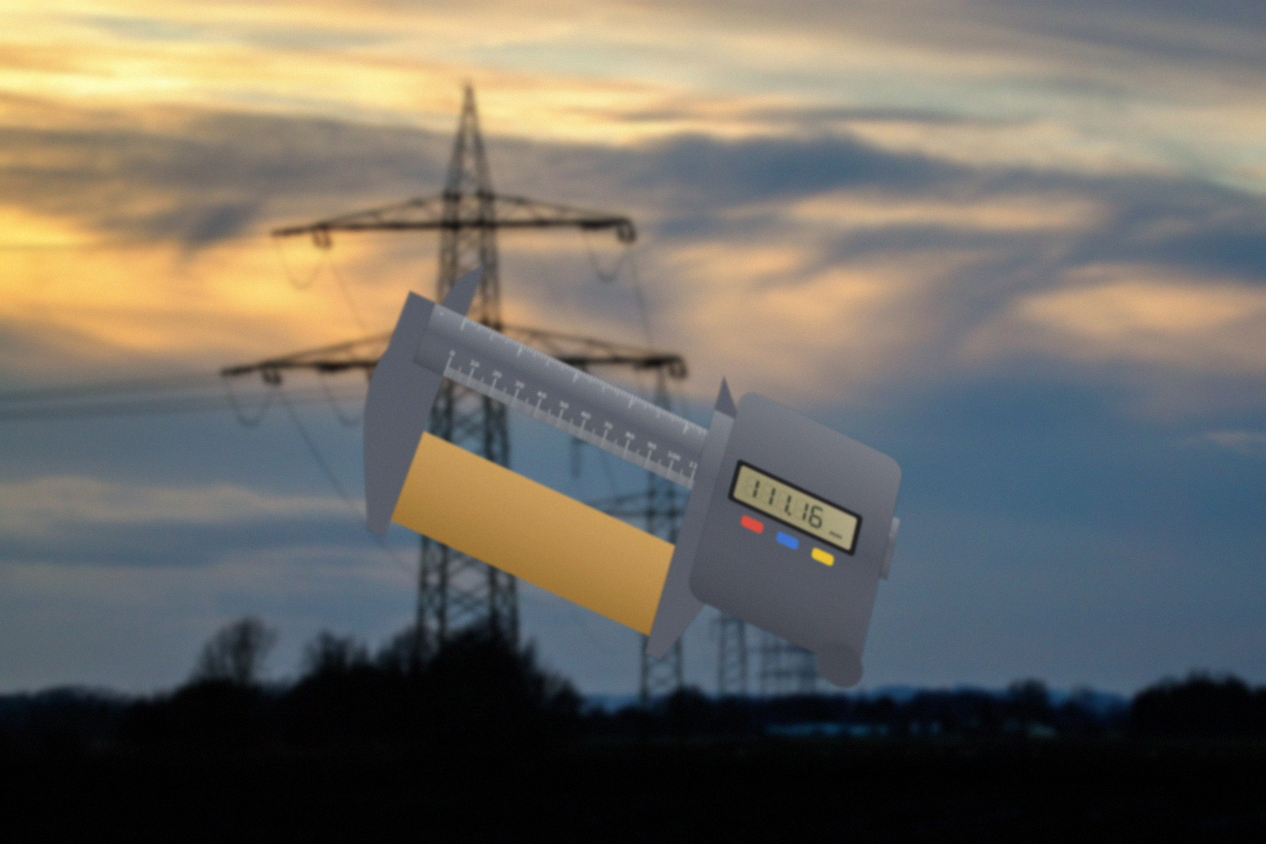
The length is **111.16** mm
